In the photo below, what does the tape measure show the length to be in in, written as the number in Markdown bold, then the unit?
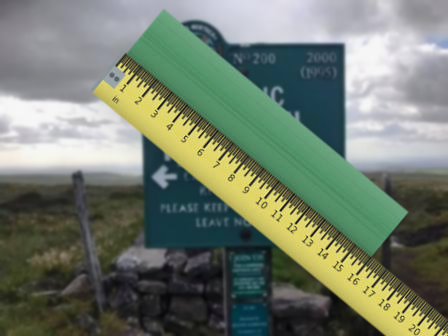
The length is **16** in
